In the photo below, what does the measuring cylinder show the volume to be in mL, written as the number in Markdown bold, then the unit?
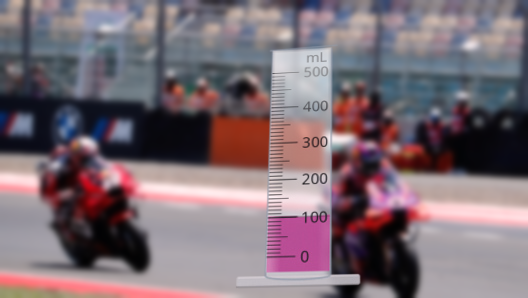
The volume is **100** mL
